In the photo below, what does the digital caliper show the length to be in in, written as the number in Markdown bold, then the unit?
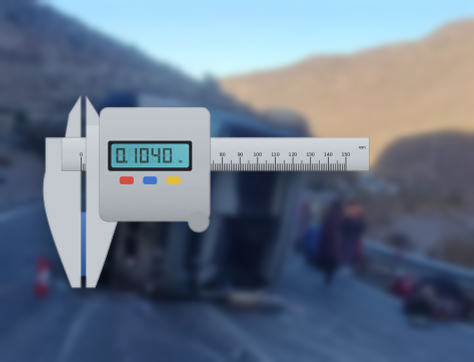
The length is **0.1040** in
